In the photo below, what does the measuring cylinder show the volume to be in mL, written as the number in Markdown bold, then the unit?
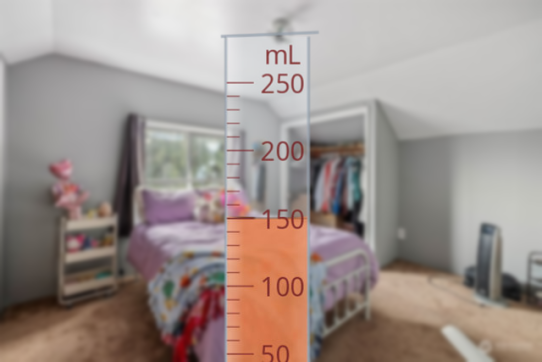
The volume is **150** mL
